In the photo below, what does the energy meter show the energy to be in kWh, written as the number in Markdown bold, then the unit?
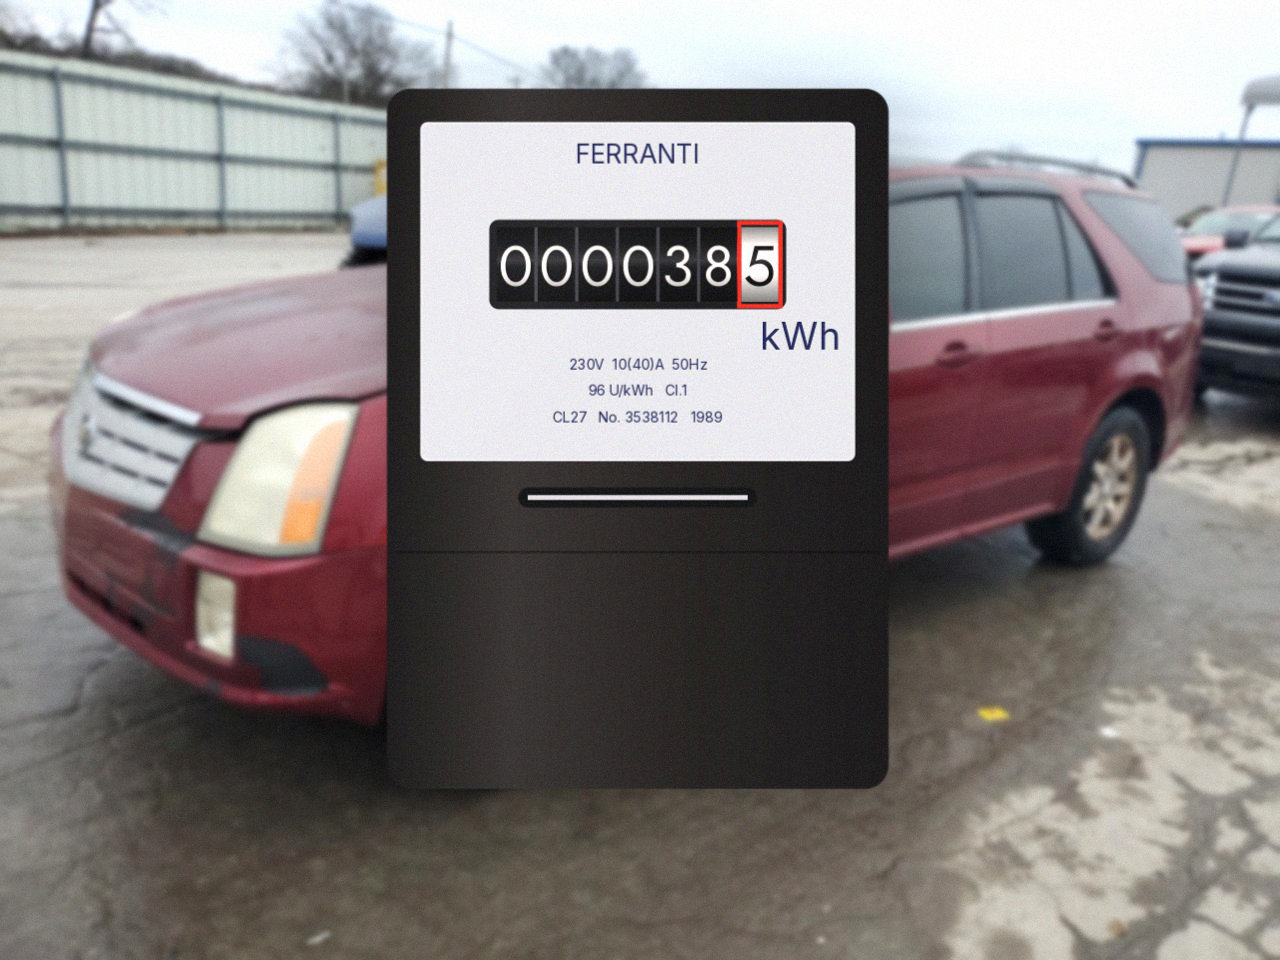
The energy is **38.5** kWh
